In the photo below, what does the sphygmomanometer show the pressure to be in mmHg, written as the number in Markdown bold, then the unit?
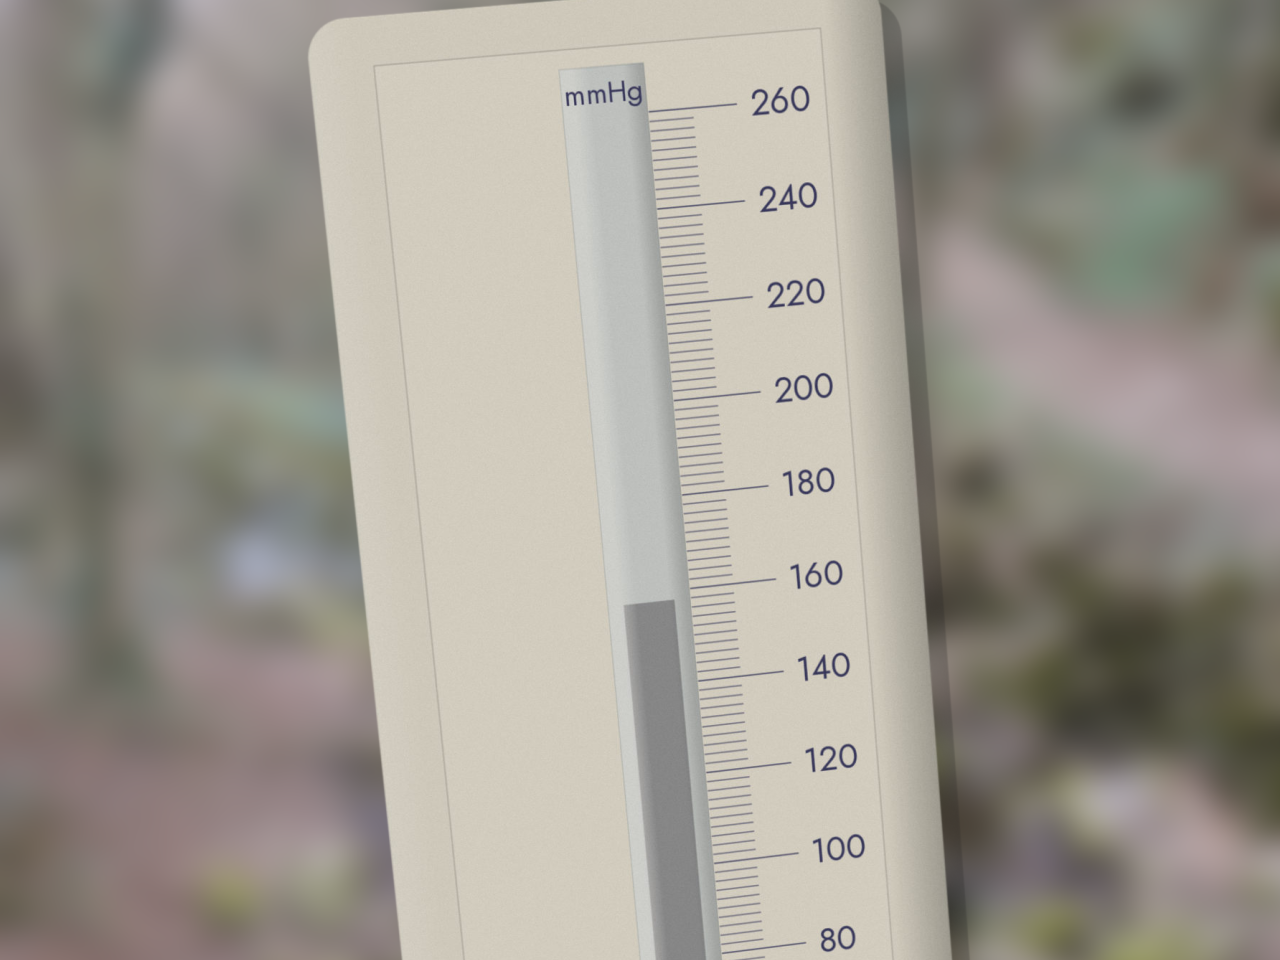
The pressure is **158** mmHg
